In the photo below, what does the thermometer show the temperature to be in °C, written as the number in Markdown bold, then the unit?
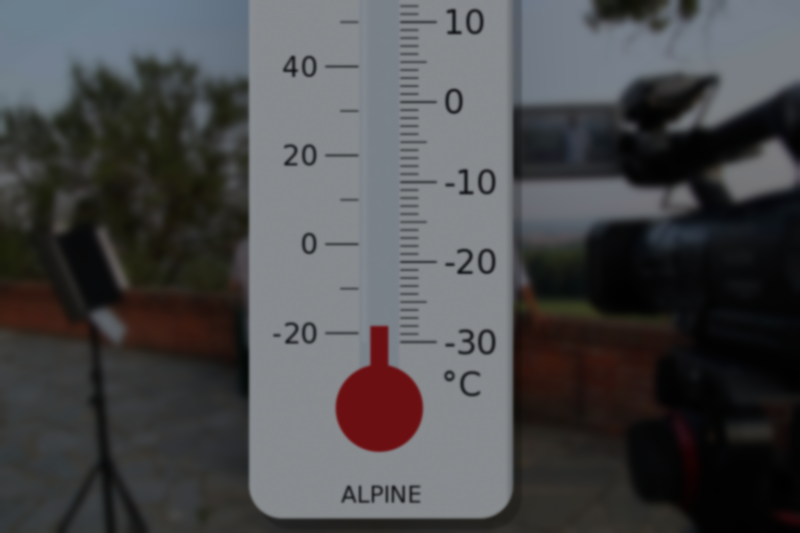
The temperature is **-28** °C
